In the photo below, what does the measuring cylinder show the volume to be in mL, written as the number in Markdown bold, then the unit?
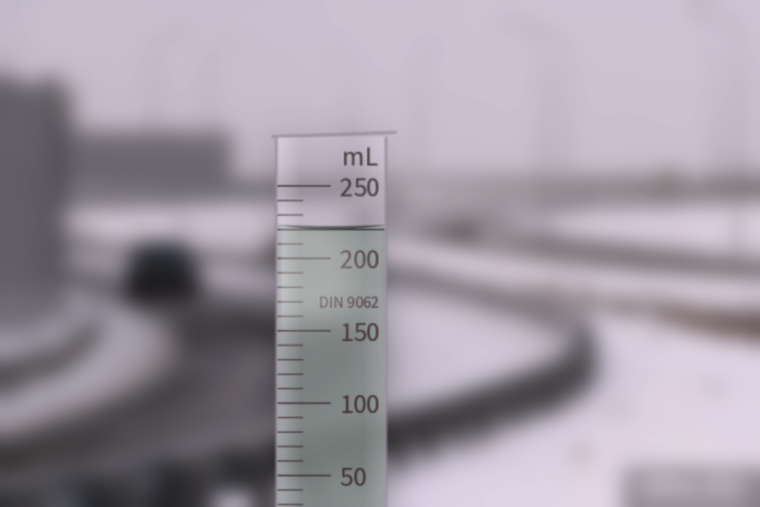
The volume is **220** mL
